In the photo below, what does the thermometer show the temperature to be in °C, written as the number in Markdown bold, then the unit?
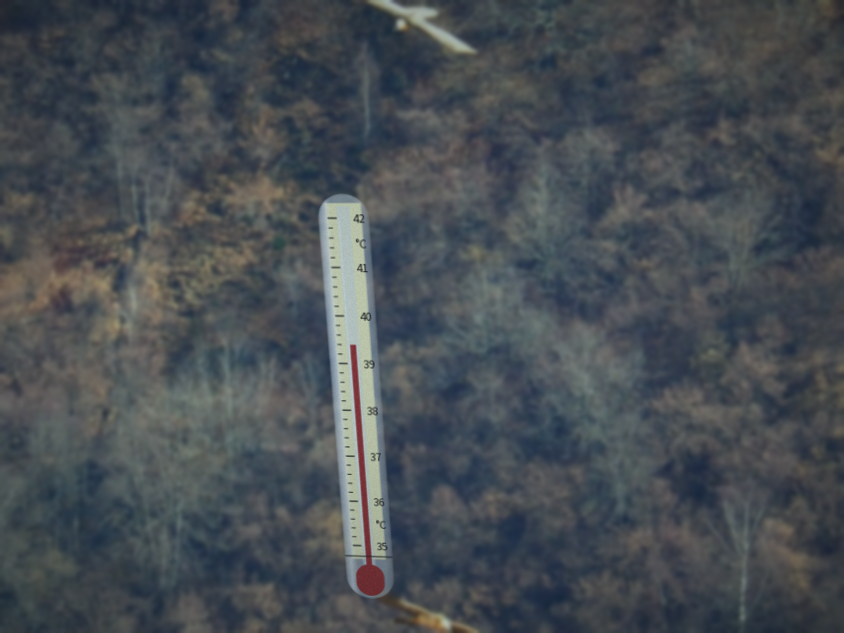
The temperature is **39.4** °C
